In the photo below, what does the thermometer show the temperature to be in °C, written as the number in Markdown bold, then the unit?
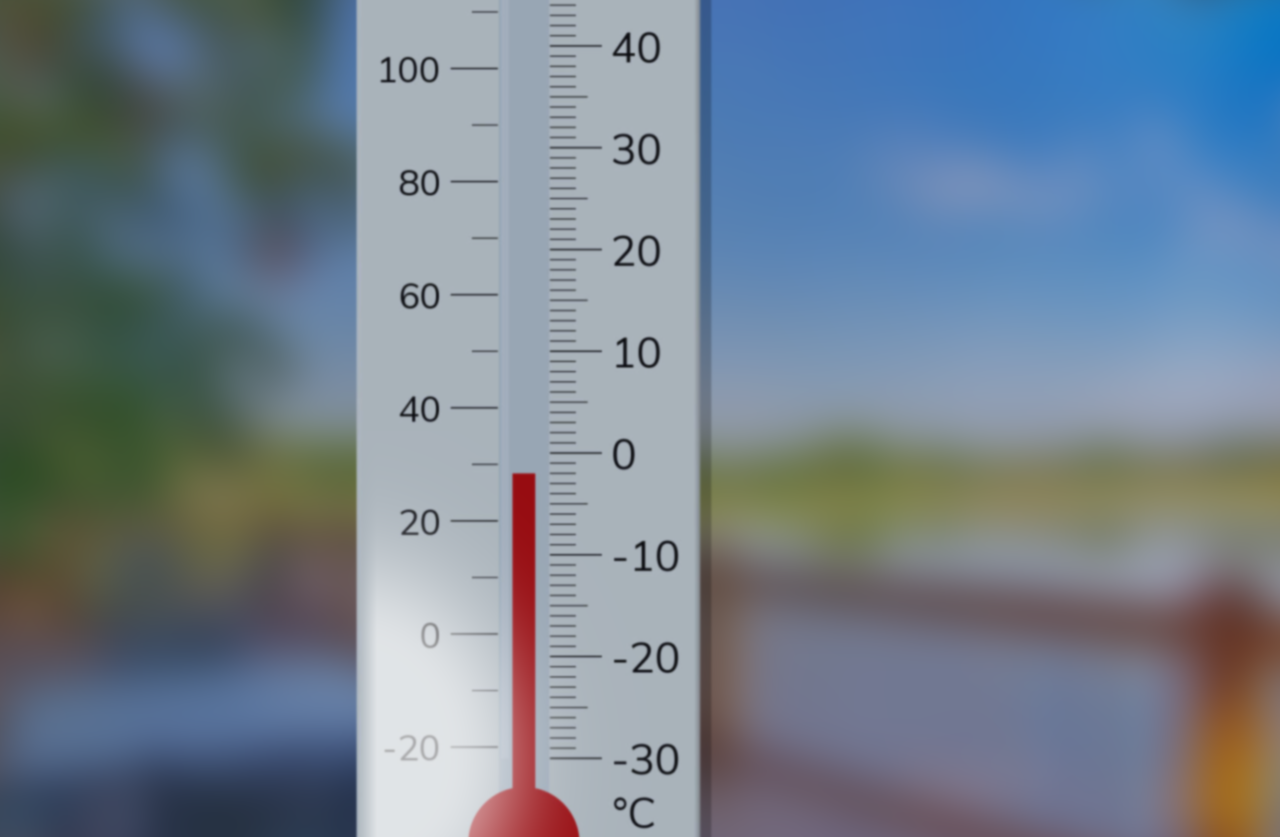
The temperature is **-2** °C
